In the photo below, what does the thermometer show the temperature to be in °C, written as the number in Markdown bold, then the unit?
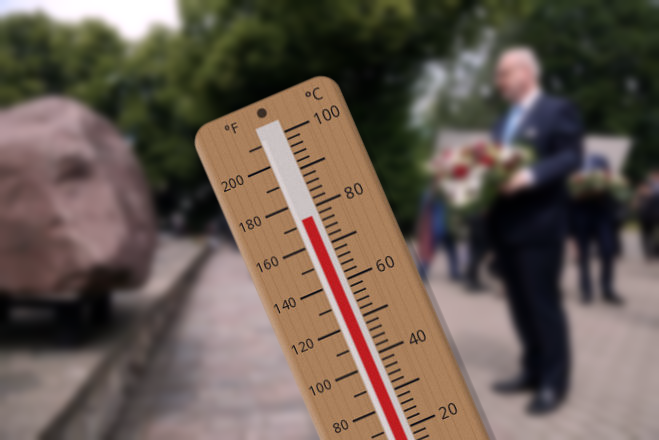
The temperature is **78** °C
